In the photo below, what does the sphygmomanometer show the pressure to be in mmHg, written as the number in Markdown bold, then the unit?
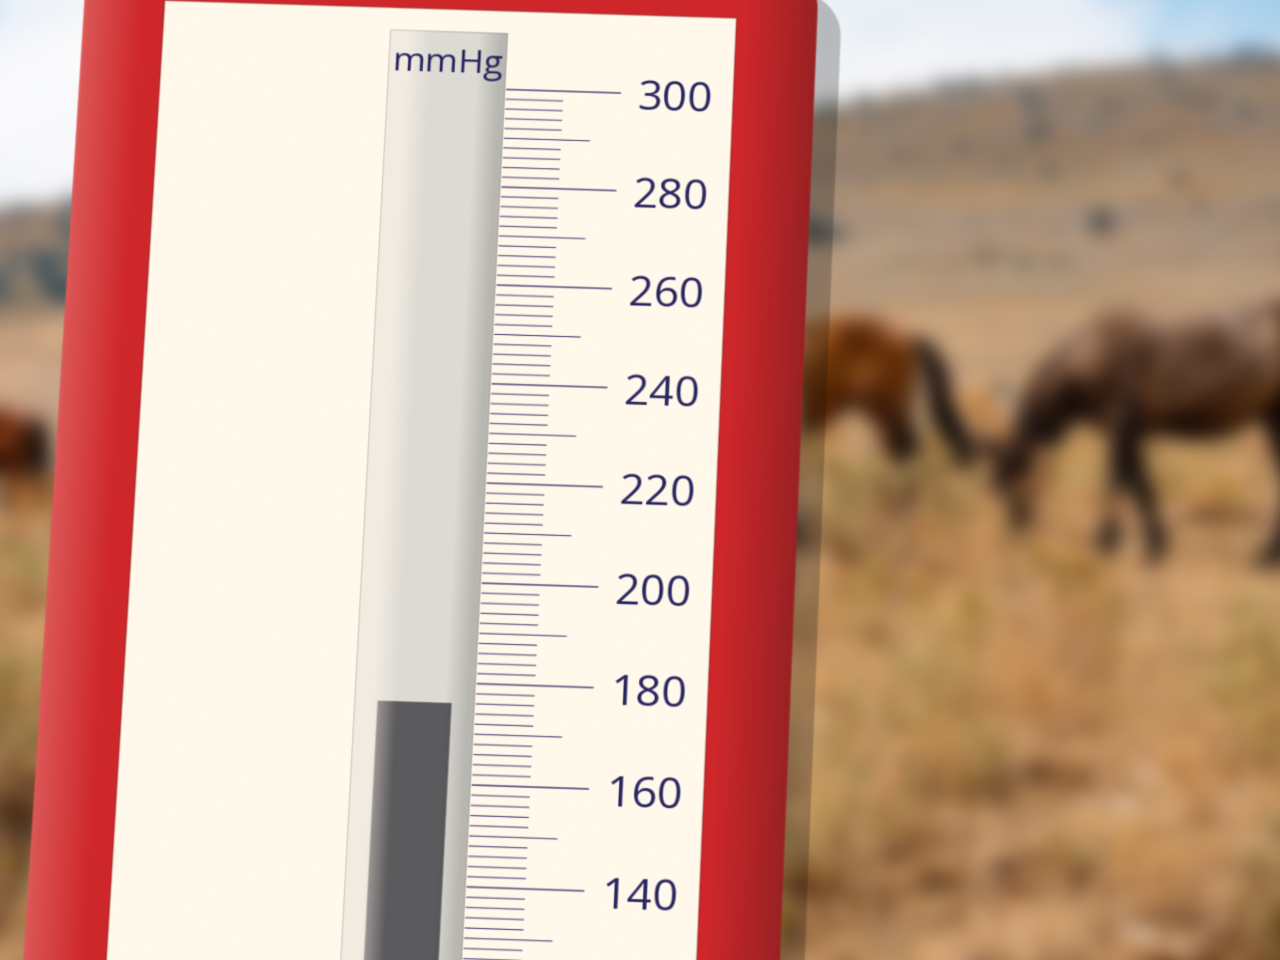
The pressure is **176** mmHg
